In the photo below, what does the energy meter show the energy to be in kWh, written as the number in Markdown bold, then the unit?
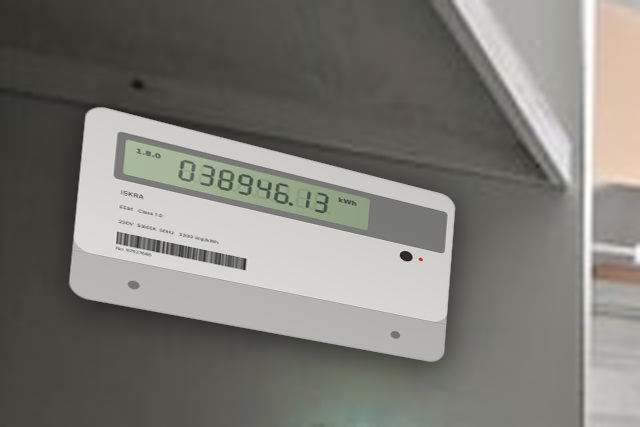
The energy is **38946.13** kWh
